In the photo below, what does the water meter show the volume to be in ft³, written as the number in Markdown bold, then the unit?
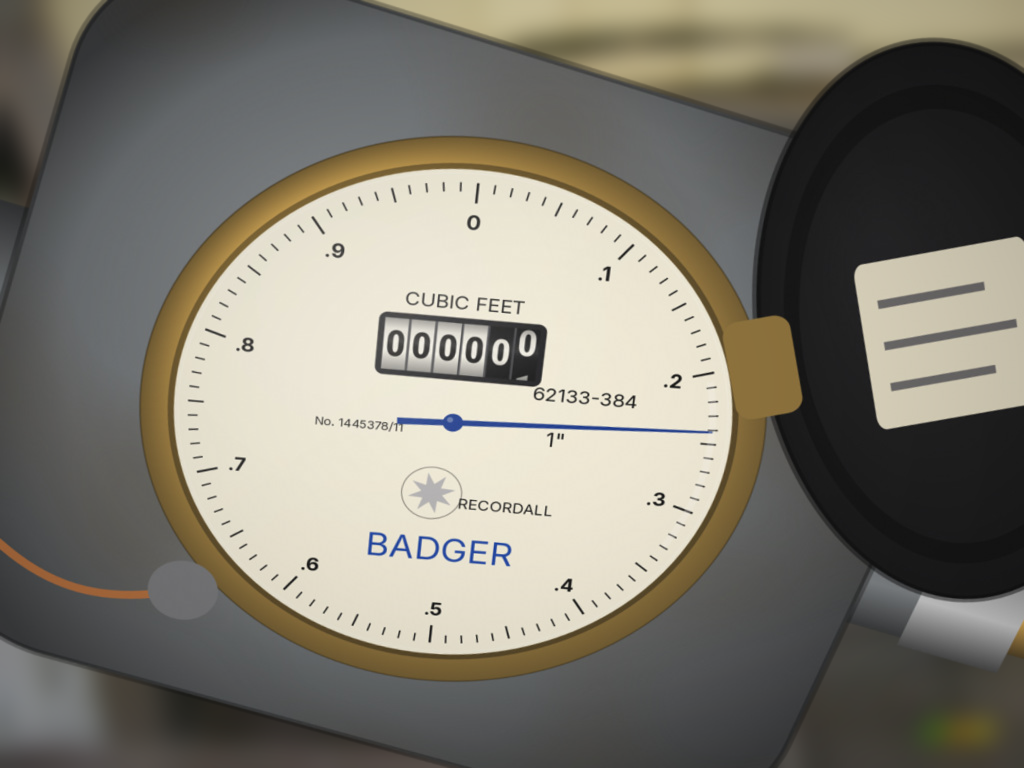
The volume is **0.24** ft³
